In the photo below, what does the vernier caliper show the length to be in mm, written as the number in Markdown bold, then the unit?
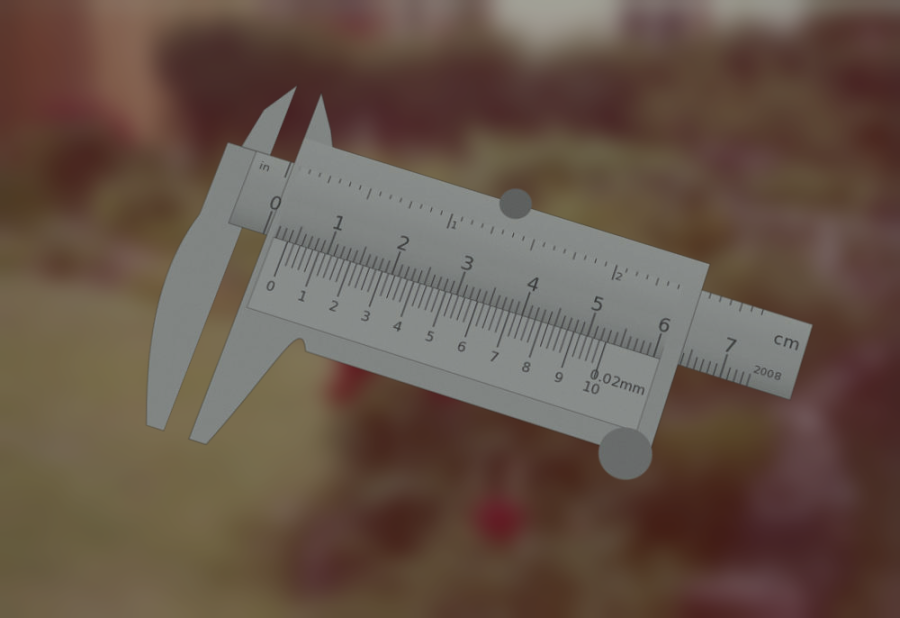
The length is **3.8** mm
